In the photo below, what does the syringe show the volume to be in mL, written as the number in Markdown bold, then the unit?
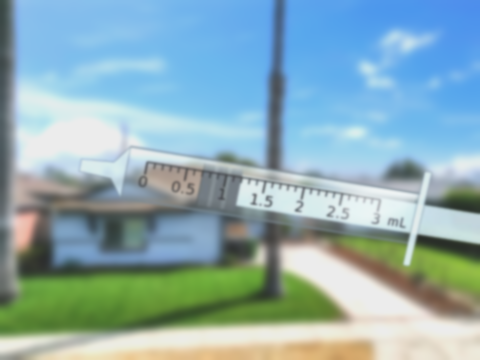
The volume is **0.7** mL
